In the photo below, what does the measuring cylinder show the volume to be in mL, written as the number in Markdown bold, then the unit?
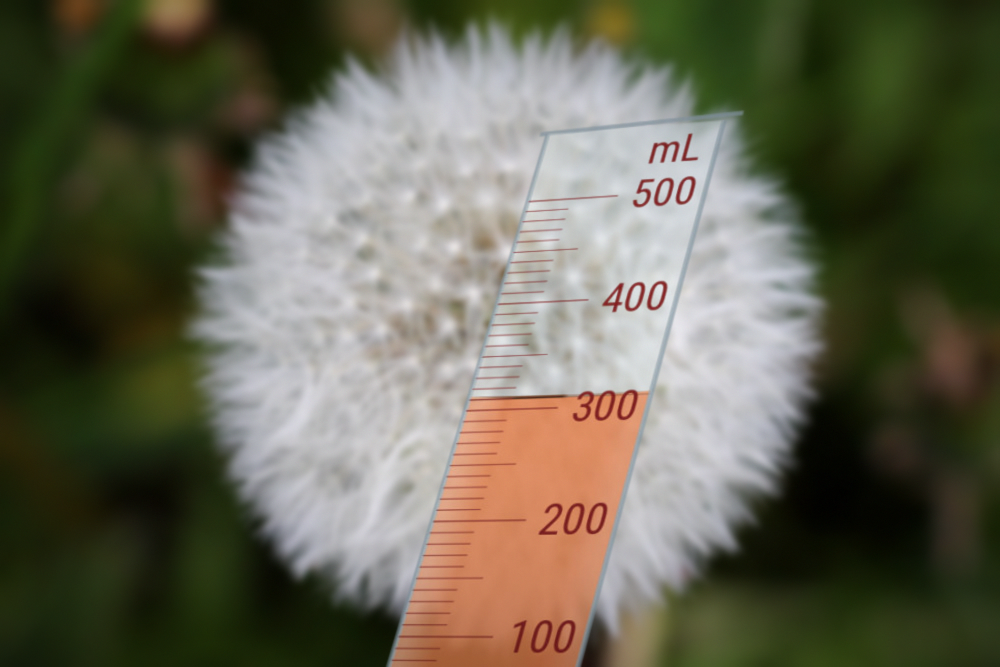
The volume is **310** mL
